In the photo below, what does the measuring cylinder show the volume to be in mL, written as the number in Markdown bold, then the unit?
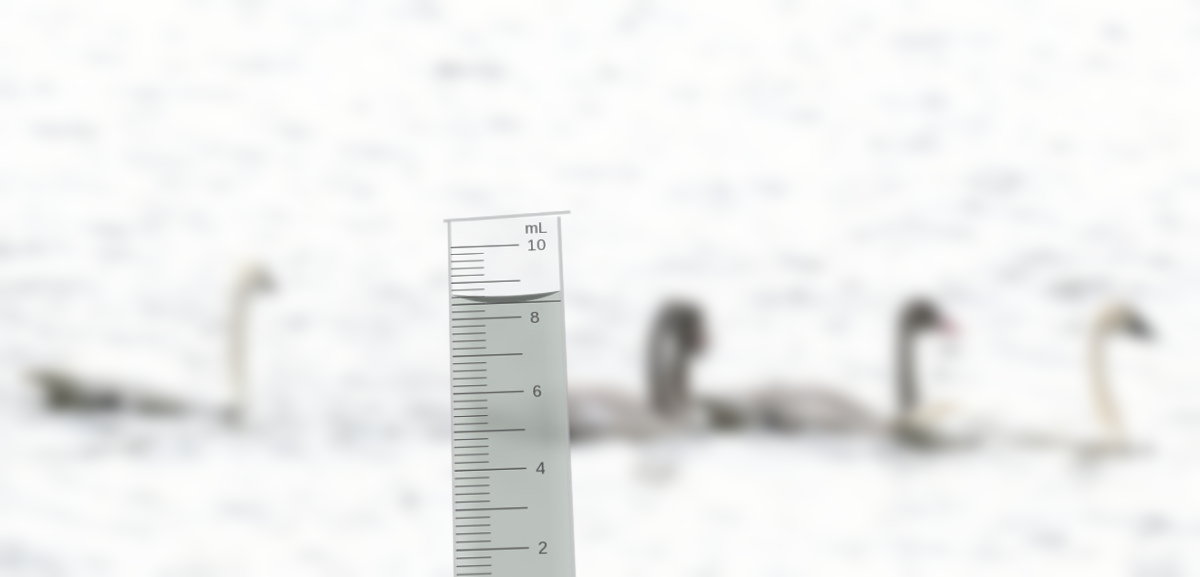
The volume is **8.4** mL
